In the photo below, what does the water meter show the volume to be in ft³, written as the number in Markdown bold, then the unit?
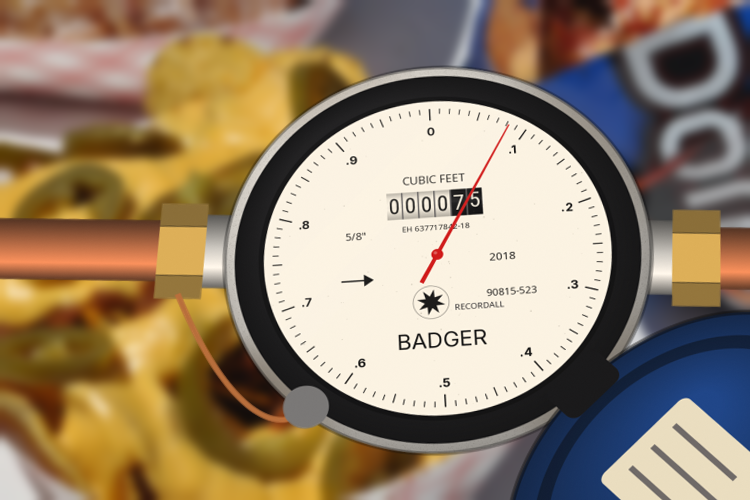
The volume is **75.08** ft³
